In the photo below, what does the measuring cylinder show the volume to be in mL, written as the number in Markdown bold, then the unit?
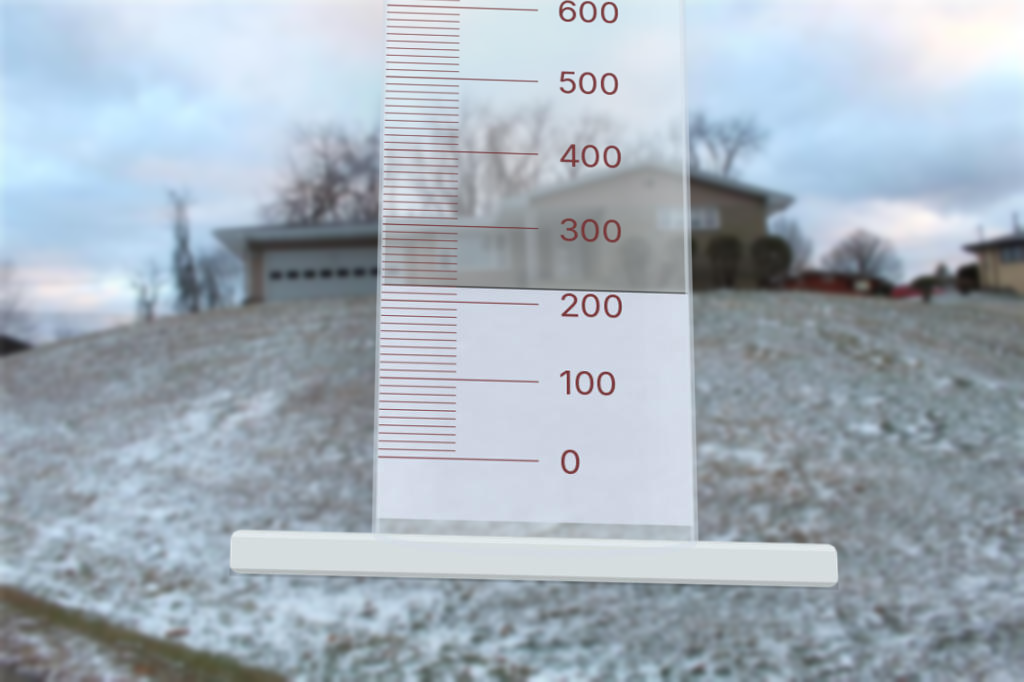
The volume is **220** mL
